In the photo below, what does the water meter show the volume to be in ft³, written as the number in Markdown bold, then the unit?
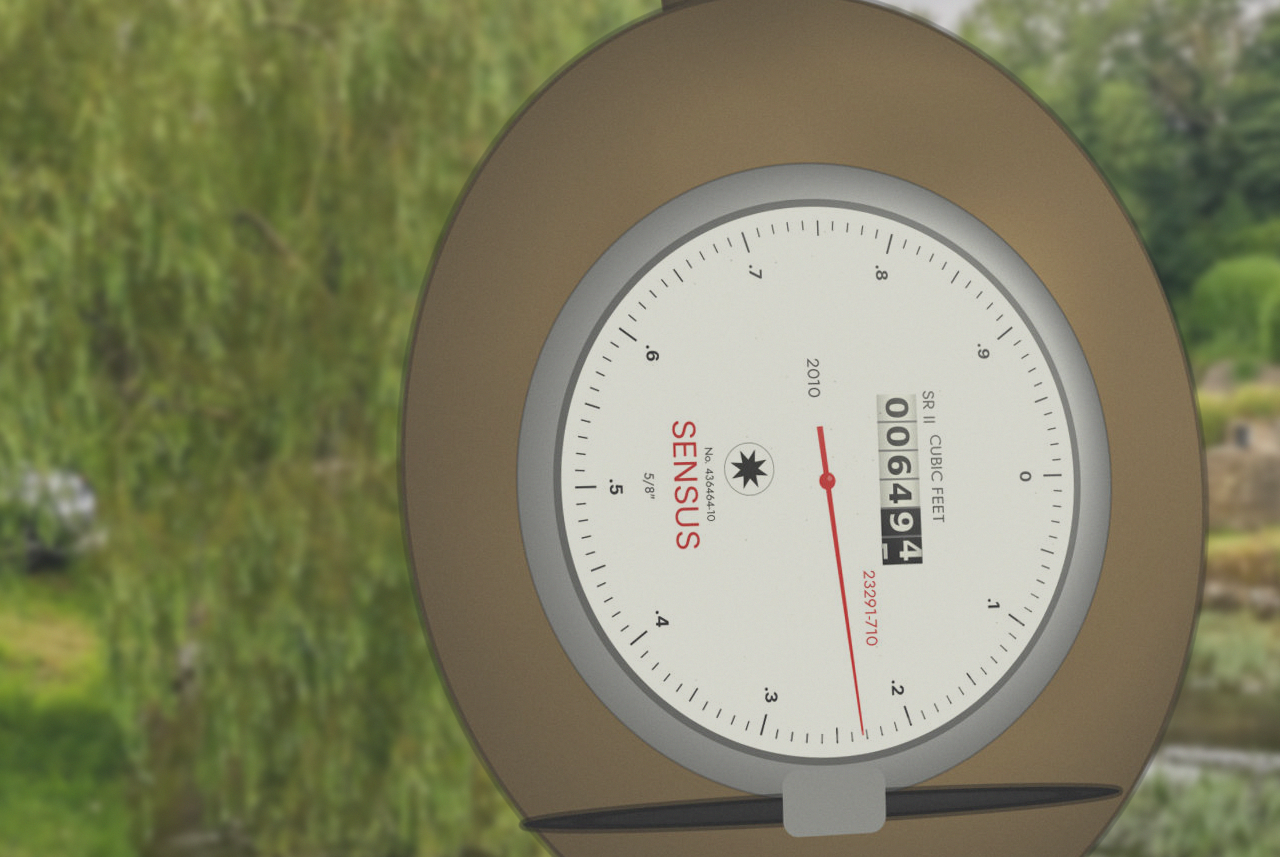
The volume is **6494.23** ft³
